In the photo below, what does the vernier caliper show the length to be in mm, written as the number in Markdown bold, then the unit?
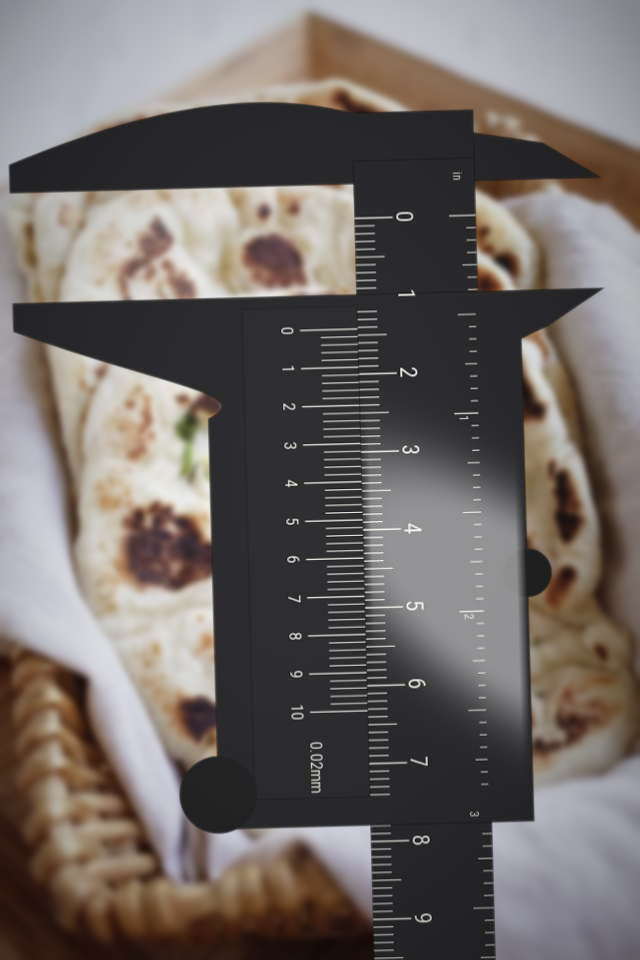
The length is **14.2** mm
